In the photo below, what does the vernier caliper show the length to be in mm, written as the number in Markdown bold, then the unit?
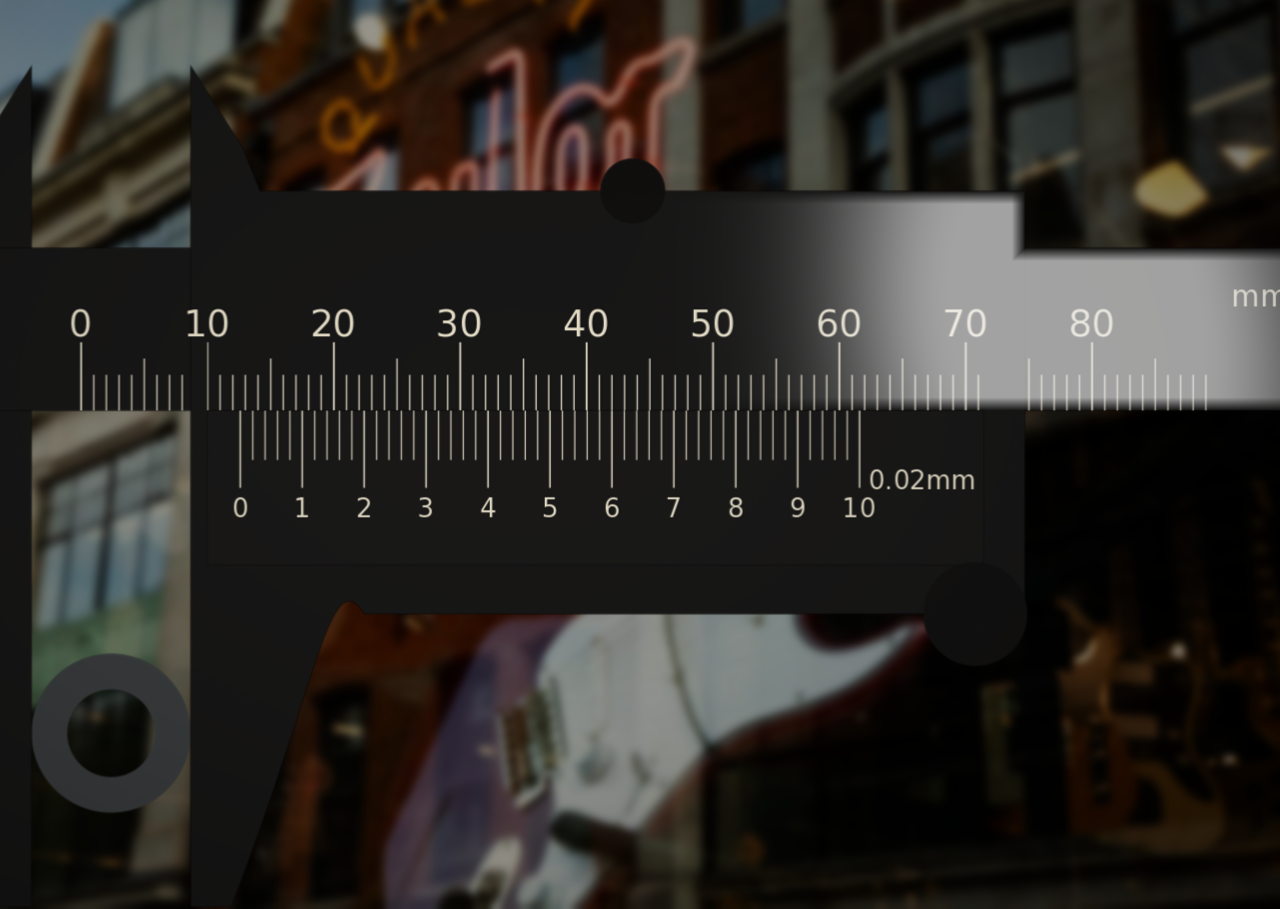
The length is **12.6** mm
